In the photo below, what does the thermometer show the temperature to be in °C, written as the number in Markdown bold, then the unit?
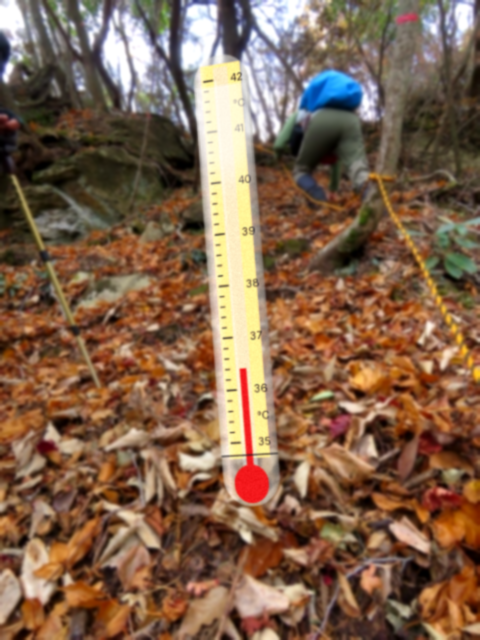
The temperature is **36.4** °C
